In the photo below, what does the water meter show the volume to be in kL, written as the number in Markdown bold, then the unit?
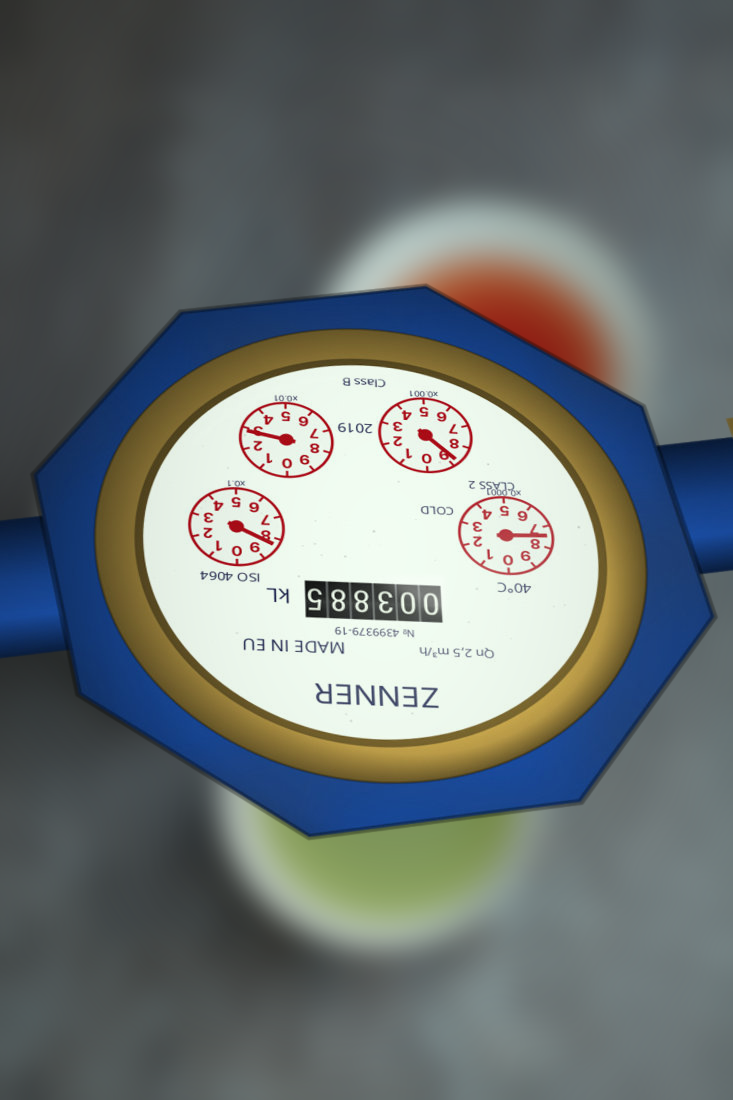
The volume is **3885.8287** kL
